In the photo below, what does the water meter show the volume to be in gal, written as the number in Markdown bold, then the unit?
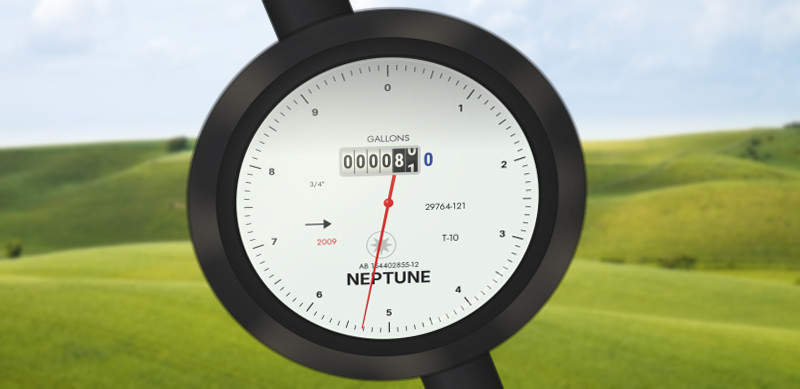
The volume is **805.3** gal
